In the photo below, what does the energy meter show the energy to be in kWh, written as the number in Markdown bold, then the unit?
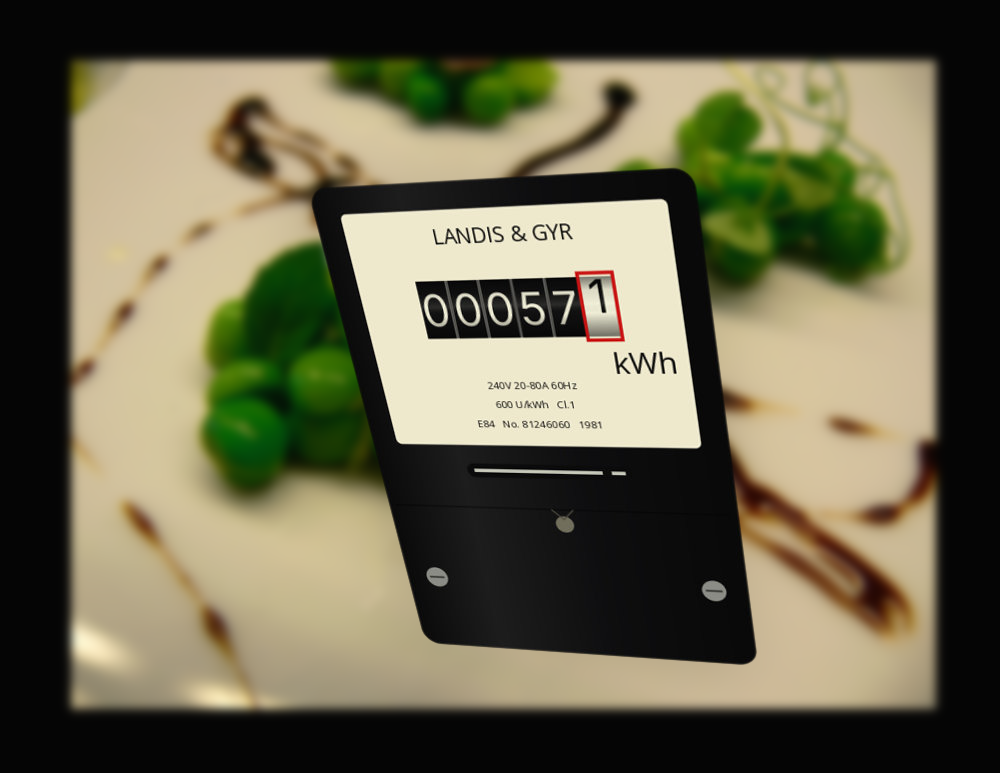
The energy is **57.1** kWh
